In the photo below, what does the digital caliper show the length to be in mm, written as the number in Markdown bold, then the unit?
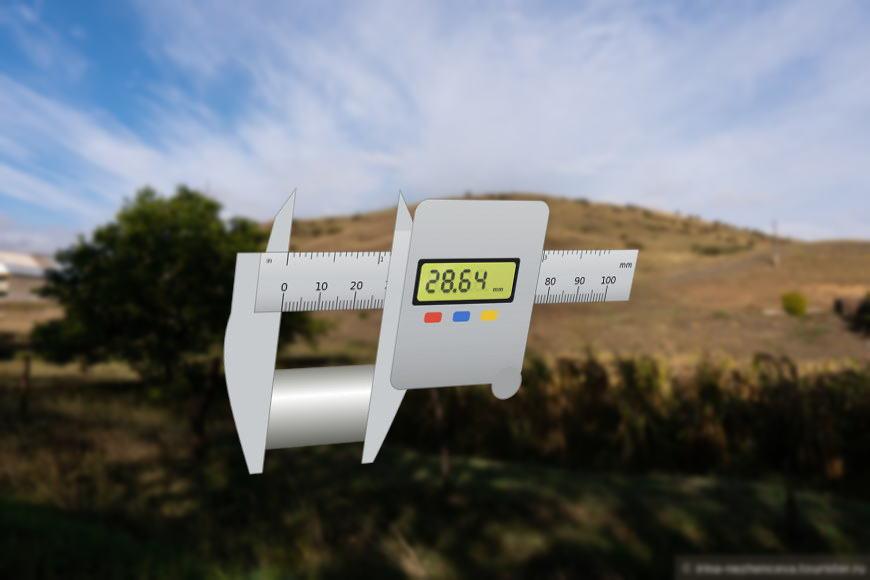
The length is **28.64** mm
